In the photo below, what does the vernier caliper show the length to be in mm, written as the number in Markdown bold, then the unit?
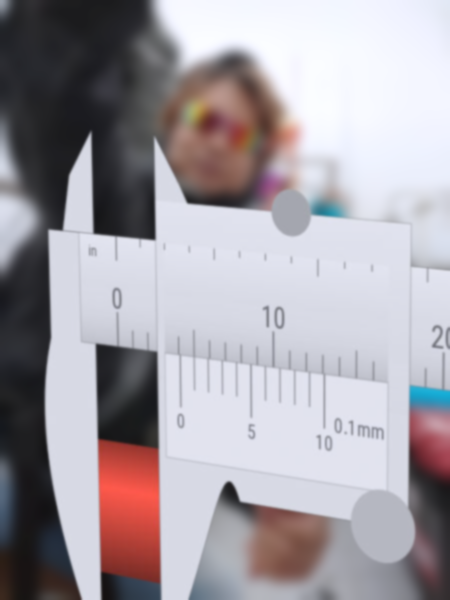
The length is **4.1** mm
